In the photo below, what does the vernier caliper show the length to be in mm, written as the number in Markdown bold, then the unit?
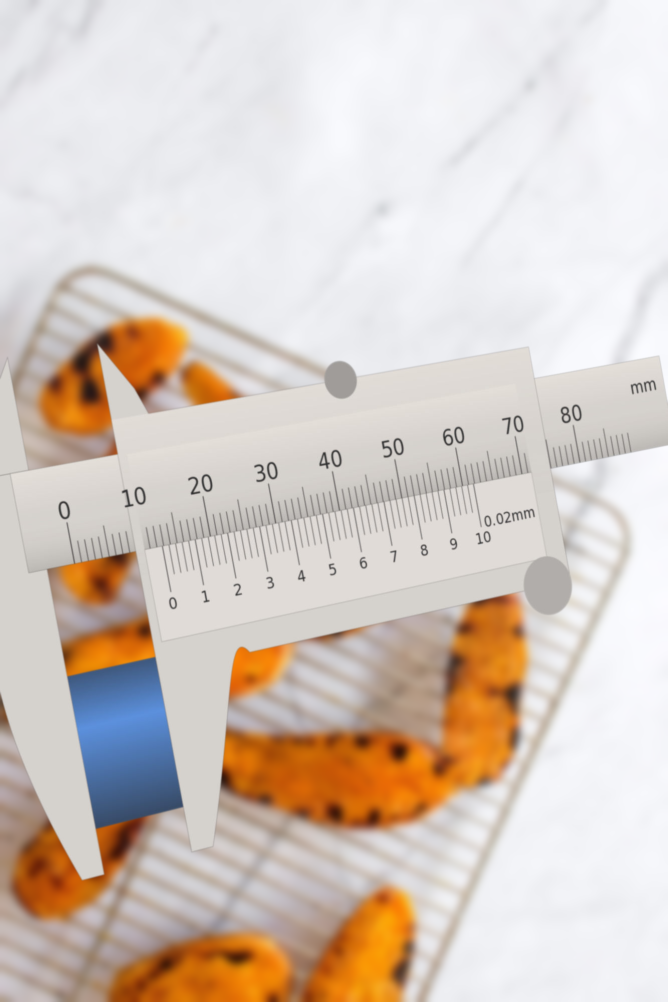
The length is **12.8** mm
